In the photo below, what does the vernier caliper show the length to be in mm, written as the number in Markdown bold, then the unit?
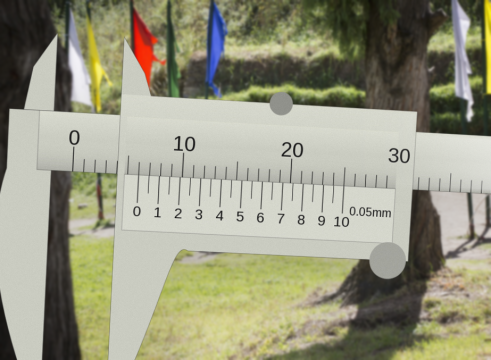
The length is **6.0** mm
